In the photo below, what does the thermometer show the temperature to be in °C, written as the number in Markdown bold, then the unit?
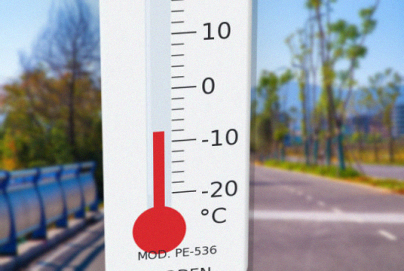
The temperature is **-8** °C
